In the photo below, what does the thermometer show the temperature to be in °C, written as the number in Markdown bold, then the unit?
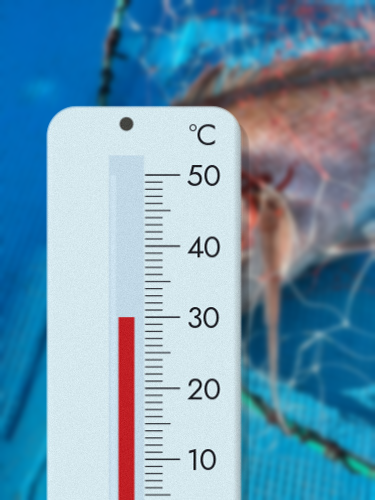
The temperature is **30** °C
